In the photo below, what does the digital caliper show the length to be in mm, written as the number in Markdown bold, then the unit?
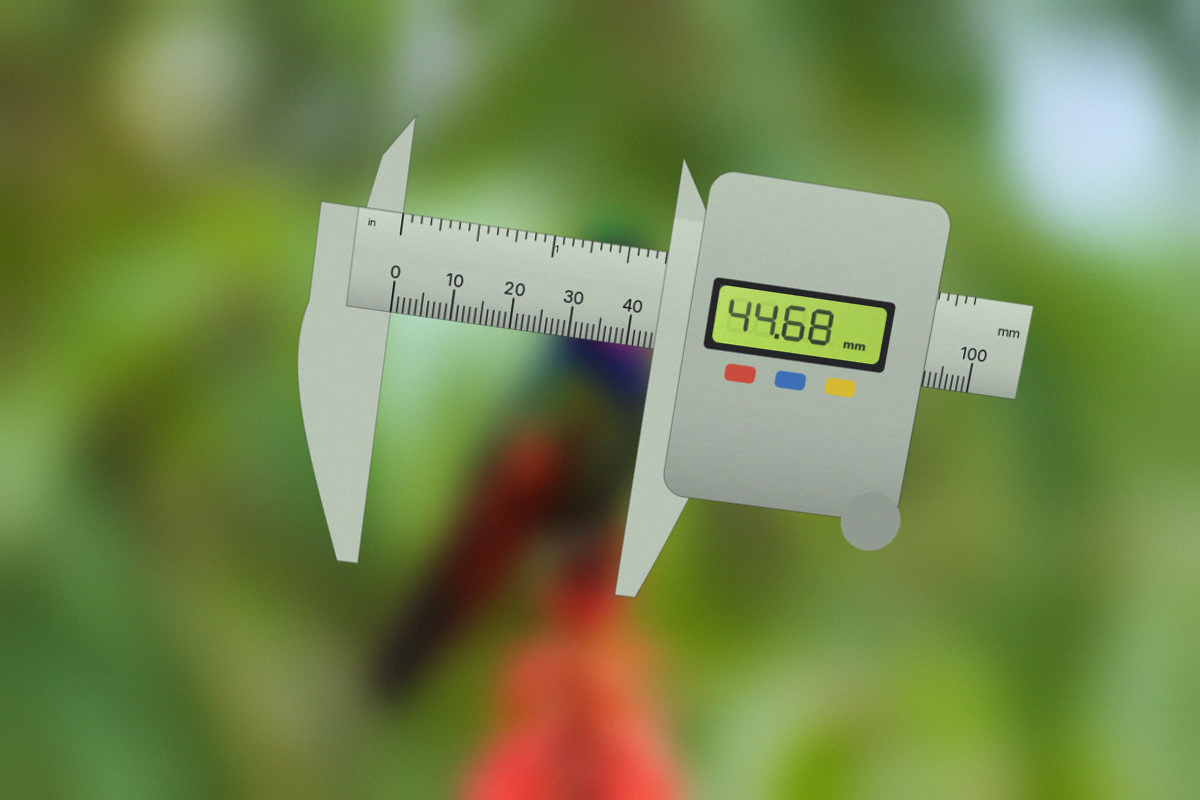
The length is **44.68** mm
